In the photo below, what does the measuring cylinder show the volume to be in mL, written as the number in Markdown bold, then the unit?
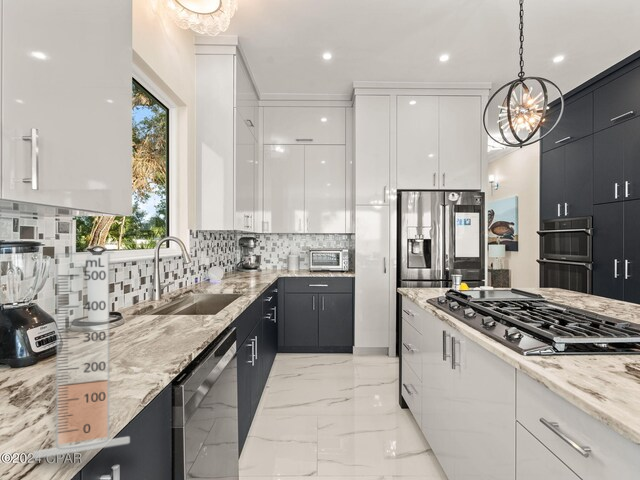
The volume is **150** mL
